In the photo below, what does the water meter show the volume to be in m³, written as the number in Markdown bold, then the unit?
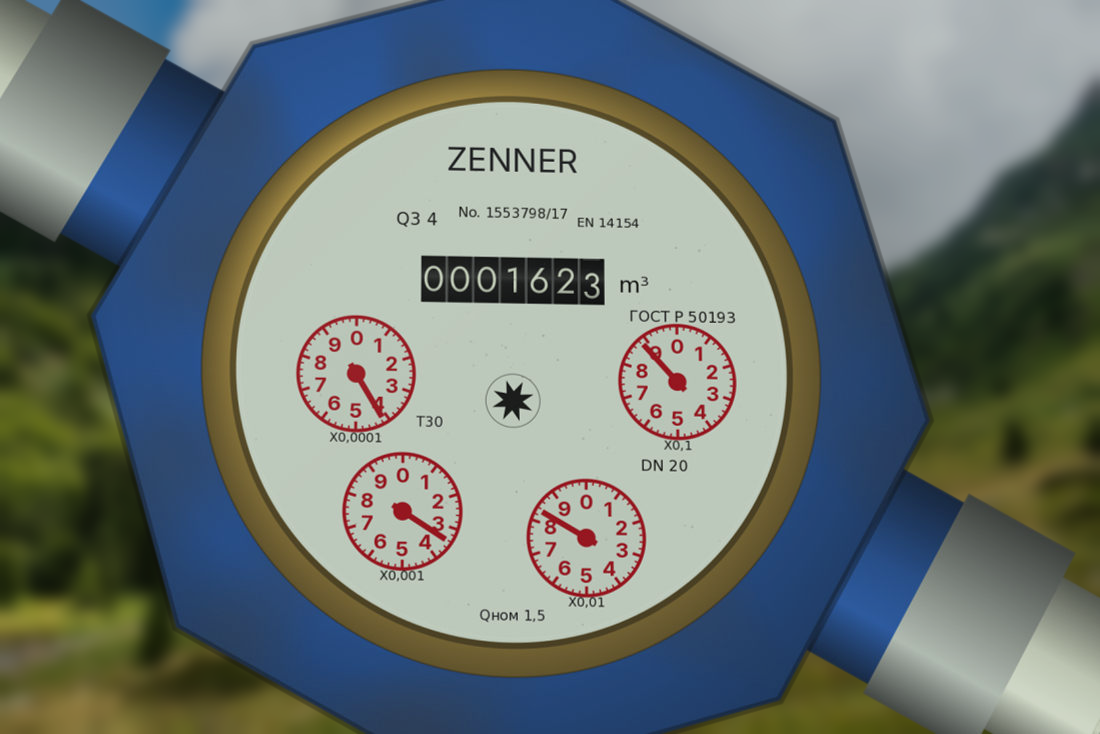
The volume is **1622.8834** m³
